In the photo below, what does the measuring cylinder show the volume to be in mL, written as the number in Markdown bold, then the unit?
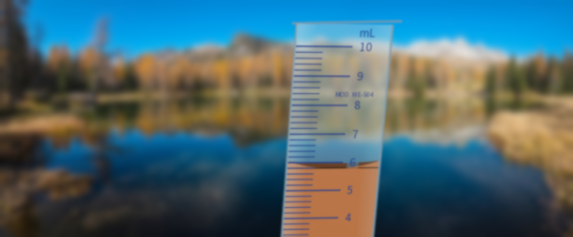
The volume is **5.8** mL
